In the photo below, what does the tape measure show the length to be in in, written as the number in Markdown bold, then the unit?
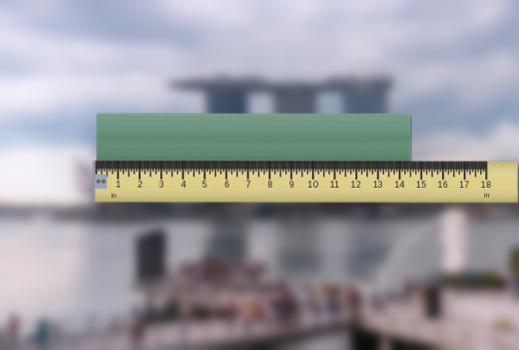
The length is **14.5** in
